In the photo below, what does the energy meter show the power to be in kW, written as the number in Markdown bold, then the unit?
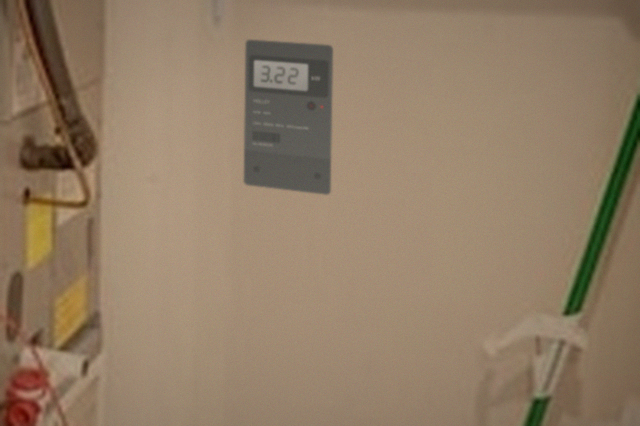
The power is **3.22** kW
